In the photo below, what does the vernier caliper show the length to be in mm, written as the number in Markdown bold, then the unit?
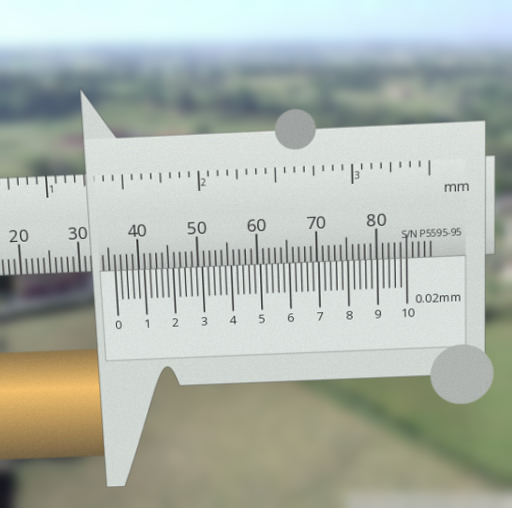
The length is **36.0** mm
